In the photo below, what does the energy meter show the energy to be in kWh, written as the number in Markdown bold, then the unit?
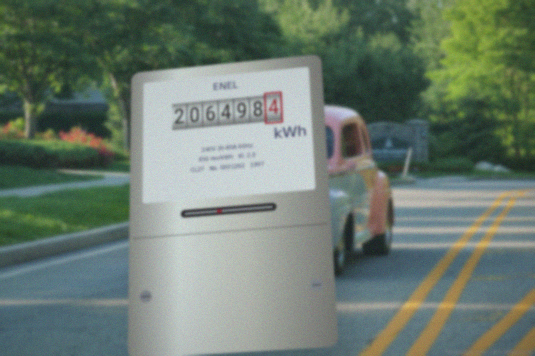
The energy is **206498.4** kWh
